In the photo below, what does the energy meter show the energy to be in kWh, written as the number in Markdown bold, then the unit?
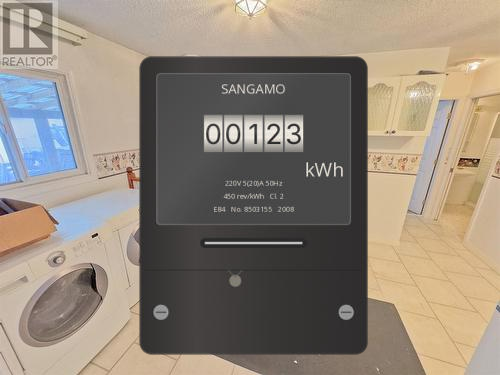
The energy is **123** kWh
